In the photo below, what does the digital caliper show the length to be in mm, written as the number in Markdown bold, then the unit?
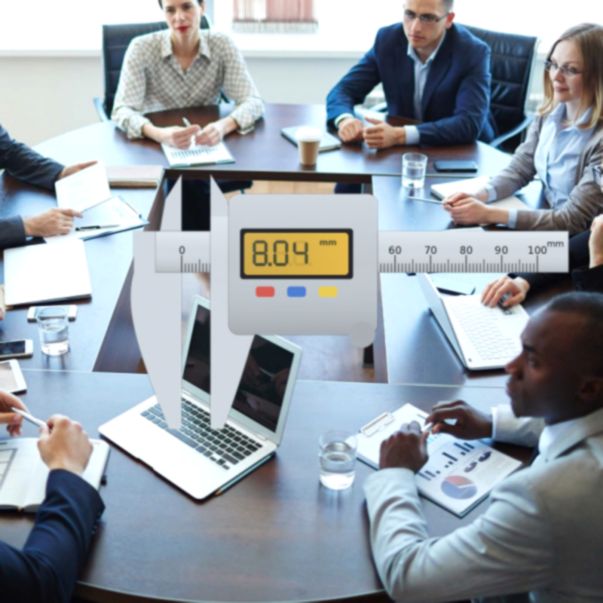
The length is **8.04** mm
